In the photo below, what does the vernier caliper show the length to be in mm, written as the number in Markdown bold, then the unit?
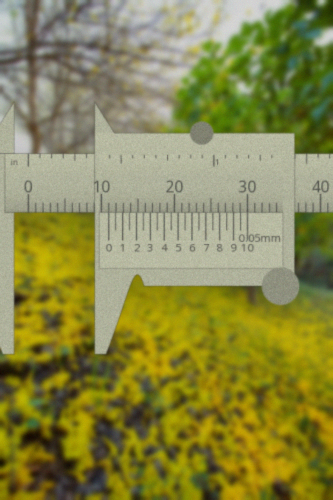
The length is **11.0** mm
